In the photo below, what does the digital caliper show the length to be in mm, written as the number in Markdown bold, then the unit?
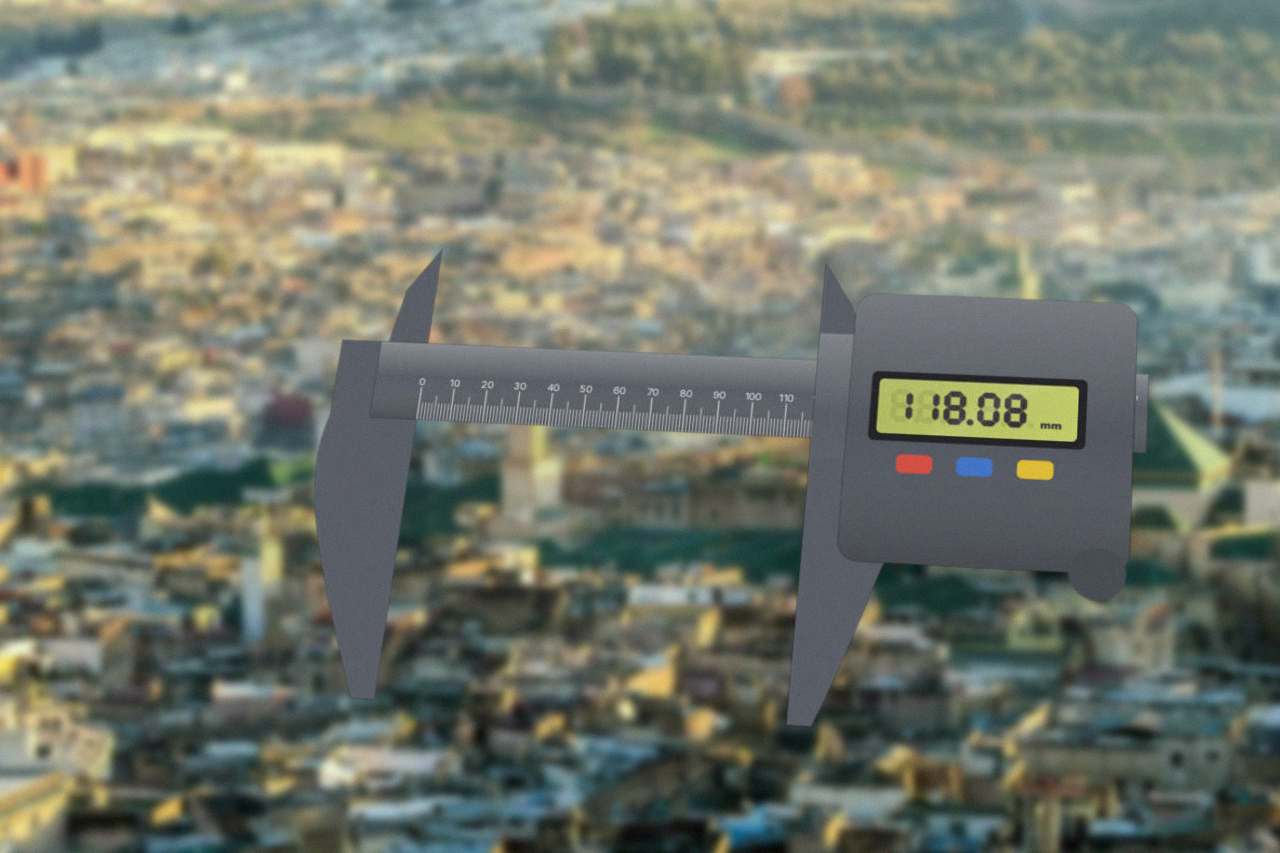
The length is **118.08** mm
